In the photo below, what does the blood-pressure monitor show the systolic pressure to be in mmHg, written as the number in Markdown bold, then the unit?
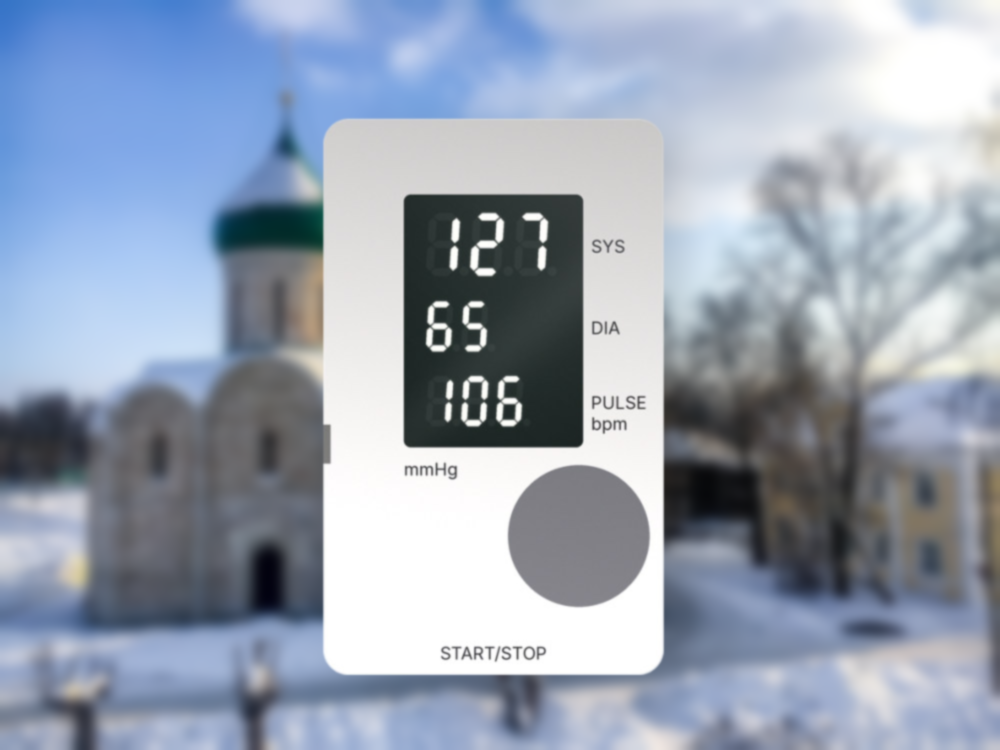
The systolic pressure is **127** mmHg
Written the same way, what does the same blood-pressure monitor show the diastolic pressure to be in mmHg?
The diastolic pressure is **65** mmHg
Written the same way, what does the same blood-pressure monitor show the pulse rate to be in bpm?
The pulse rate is **106** bpm
